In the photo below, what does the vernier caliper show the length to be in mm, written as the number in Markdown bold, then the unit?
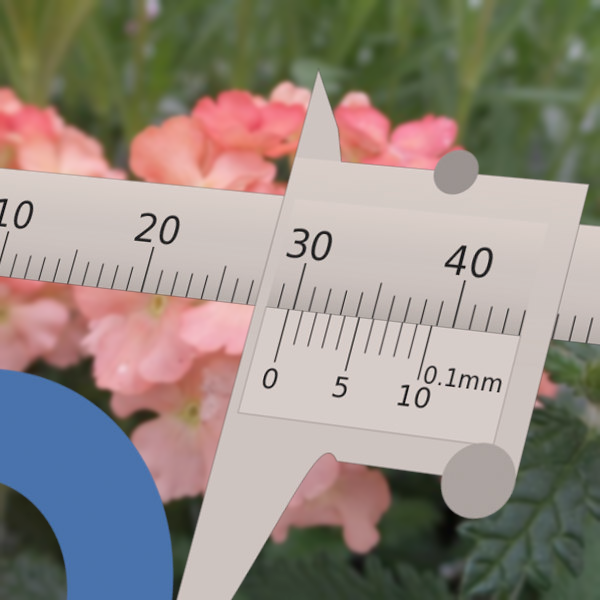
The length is **29.7** mm
